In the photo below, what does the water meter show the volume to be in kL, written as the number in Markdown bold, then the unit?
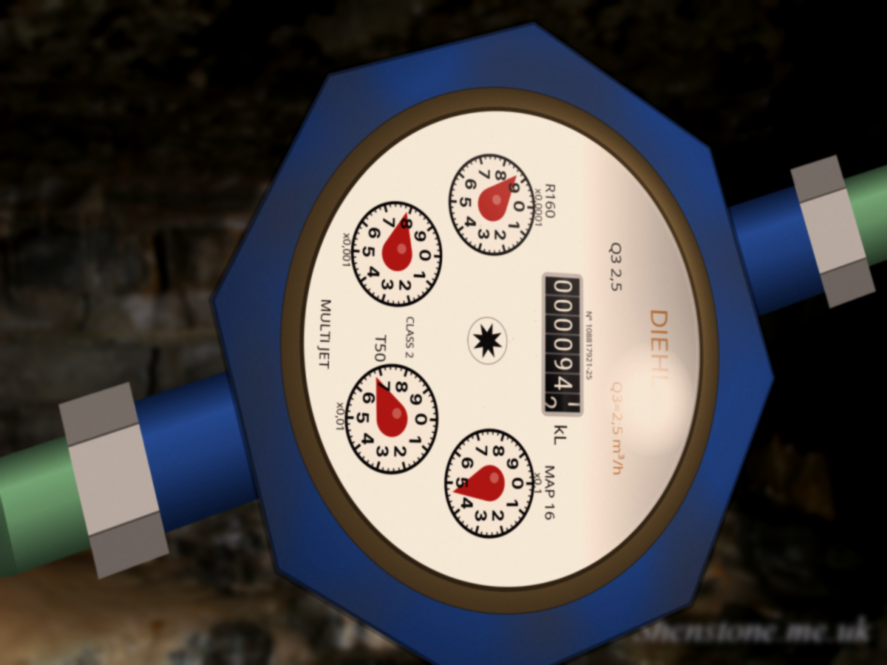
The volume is **941.4678** kL
